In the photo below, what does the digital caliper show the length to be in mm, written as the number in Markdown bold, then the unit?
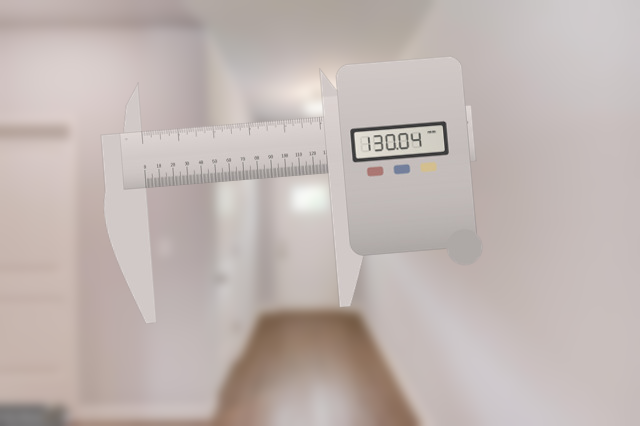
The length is **130.04** mm
